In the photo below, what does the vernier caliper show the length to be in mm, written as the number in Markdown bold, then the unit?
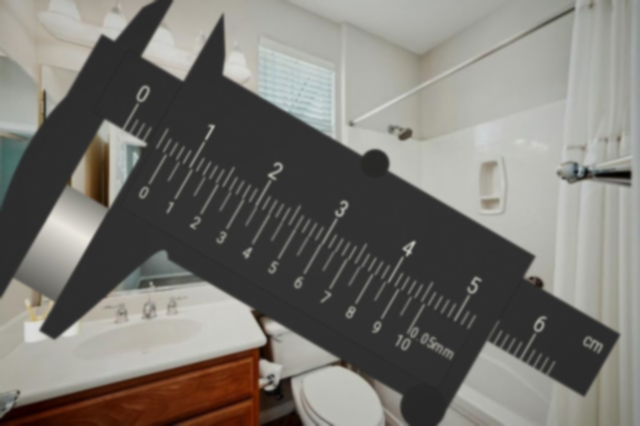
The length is **6.5** mm
